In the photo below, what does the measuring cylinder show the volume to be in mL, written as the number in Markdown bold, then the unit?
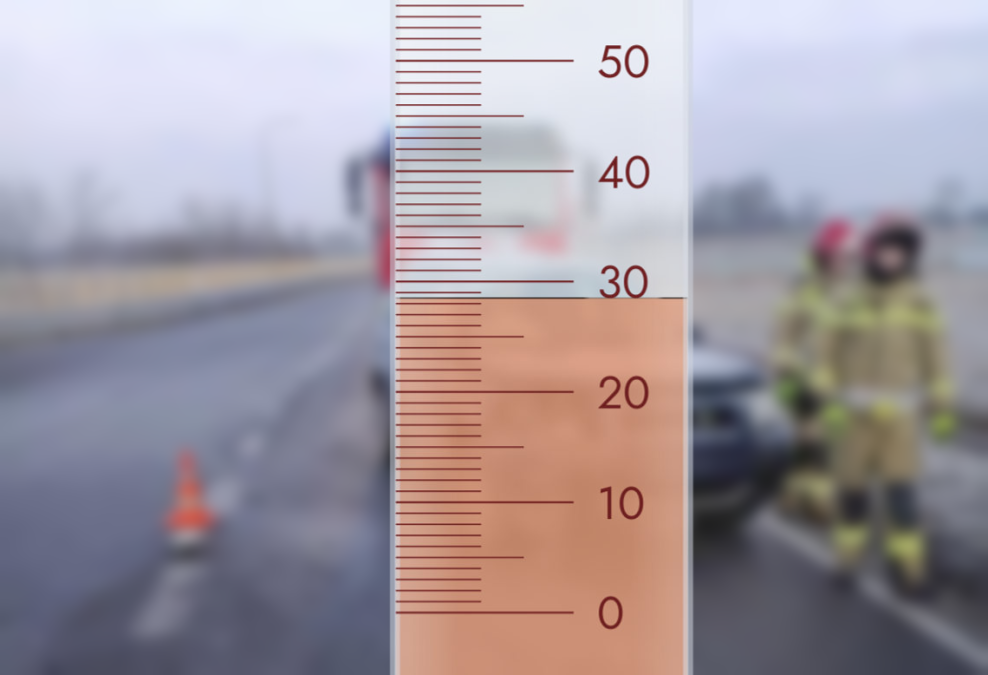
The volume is **28.5** mL
